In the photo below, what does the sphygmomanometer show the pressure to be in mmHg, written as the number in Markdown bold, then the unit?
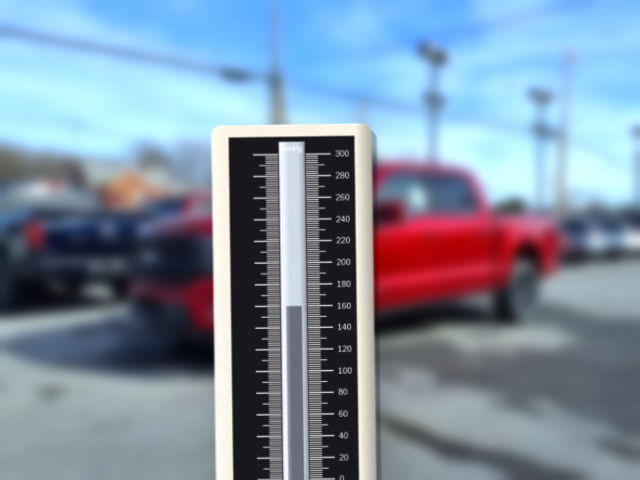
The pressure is **160** mmHg
